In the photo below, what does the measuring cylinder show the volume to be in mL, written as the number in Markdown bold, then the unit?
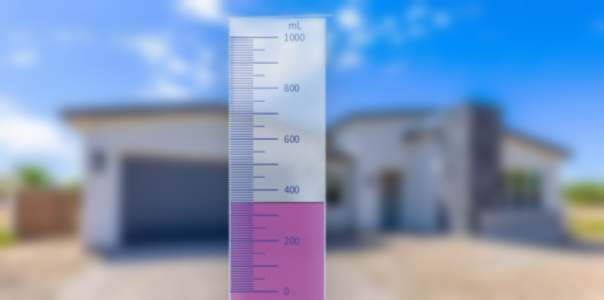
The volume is **350** mL
